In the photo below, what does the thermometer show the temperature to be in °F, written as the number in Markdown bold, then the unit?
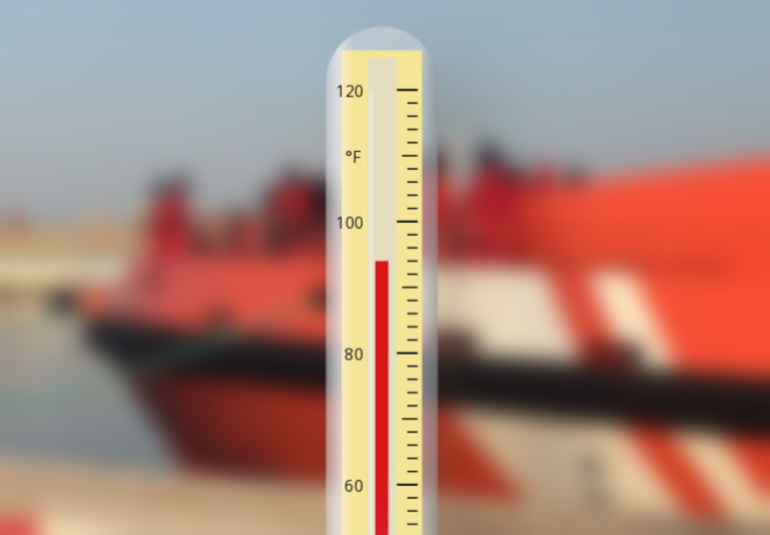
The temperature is **94** °F
